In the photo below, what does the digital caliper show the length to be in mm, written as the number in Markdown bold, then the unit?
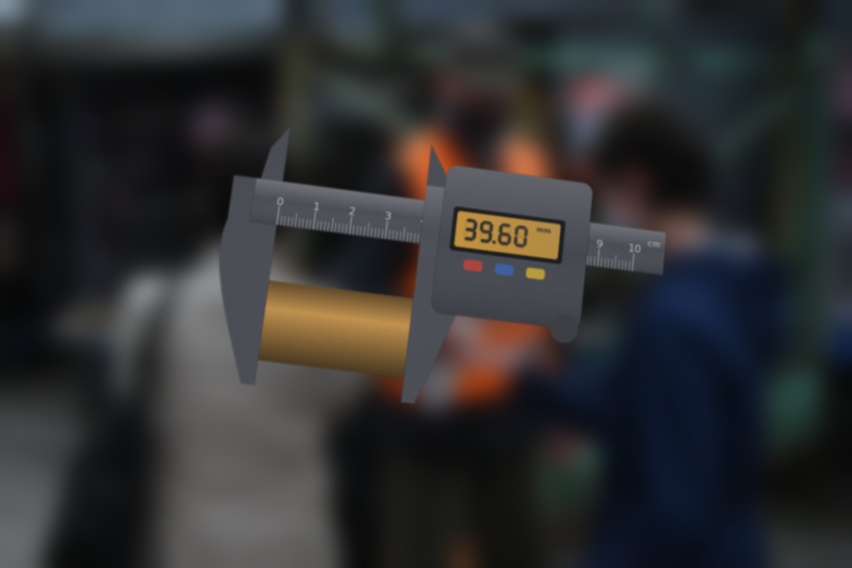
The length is **39.60** mm
